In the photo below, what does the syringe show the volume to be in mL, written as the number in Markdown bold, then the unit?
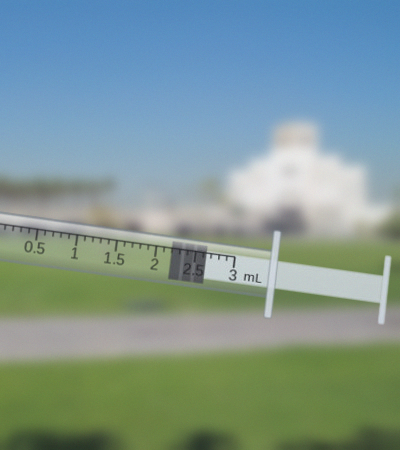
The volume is **2.2** mL
